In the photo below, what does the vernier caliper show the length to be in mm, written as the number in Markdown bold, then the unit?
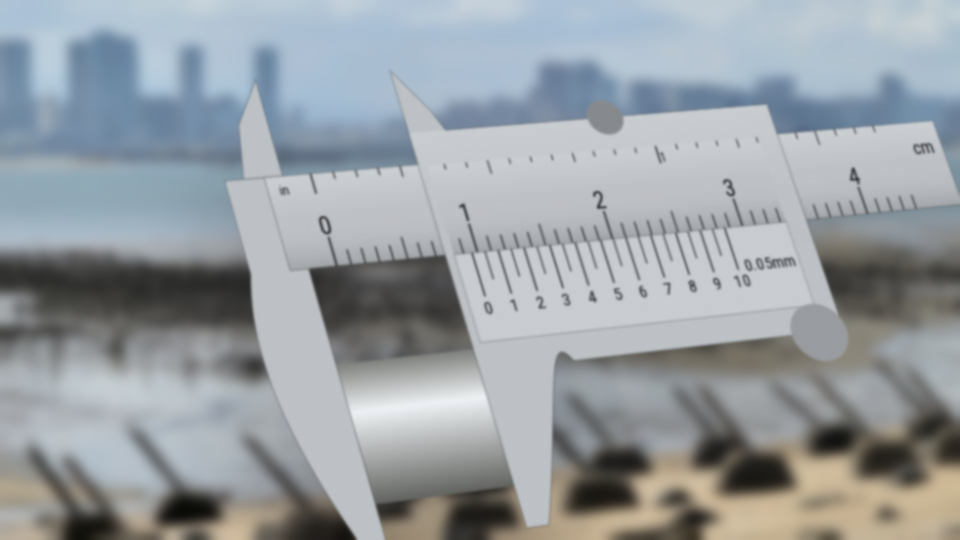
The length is **9.6** mm
